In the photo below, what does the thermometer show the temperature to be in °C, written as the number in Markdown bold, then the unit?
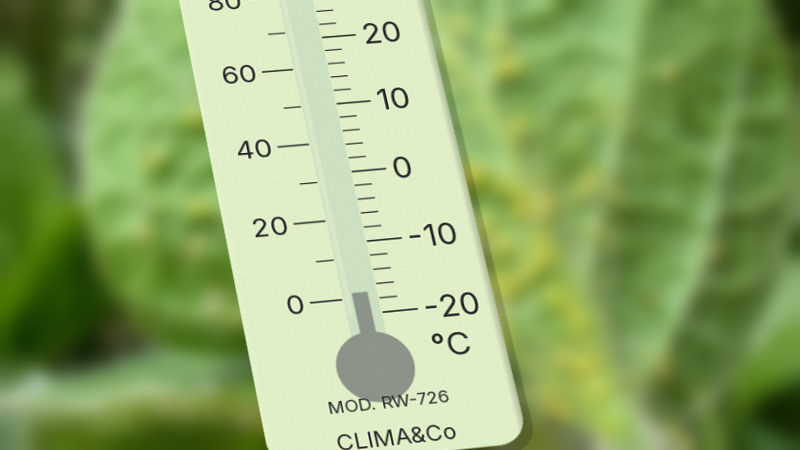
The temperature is **-17** °C
